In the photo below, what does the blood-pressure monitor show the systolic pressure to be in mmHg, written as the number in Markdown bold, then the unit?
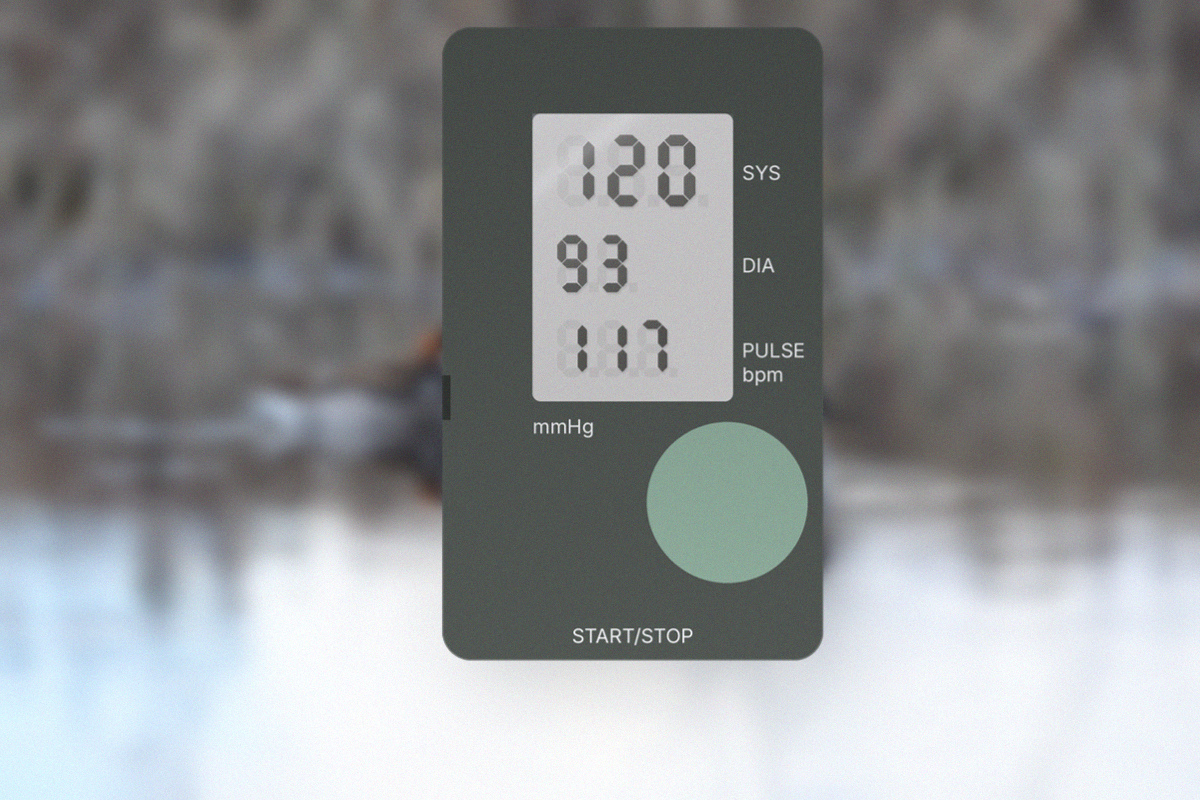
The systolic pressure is **120** mmHg
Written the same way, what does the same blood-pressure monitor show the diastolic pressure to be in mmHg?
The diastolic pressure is **93** mmHg
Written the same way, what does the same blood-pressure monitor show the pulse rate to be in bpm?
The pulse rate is **117** bpm
